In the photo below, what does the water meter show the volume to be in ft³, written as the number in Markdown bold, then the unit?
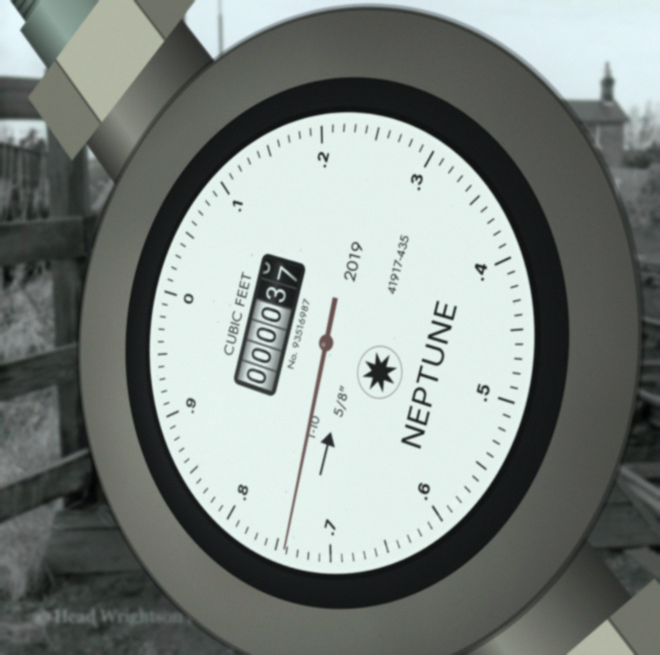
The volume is **36.74** ft³
